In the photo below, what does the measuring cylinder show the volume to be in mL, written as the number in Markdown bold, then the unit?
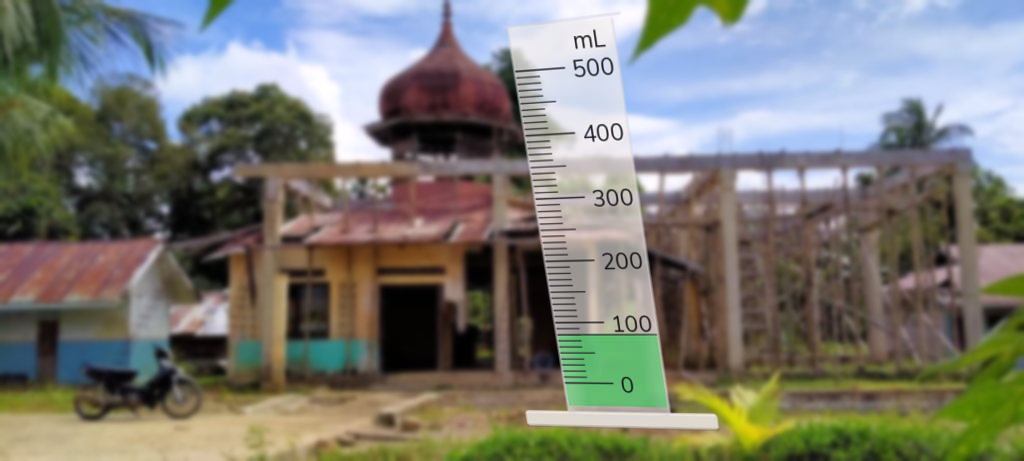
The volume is **80** mL
